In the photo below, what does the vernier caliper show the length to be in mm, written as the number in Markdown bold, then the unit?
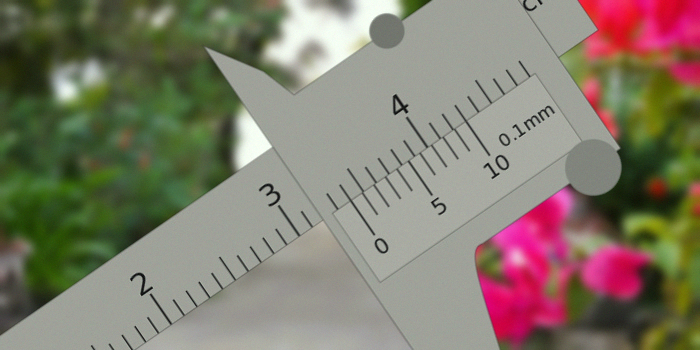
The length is **34.0** mm
